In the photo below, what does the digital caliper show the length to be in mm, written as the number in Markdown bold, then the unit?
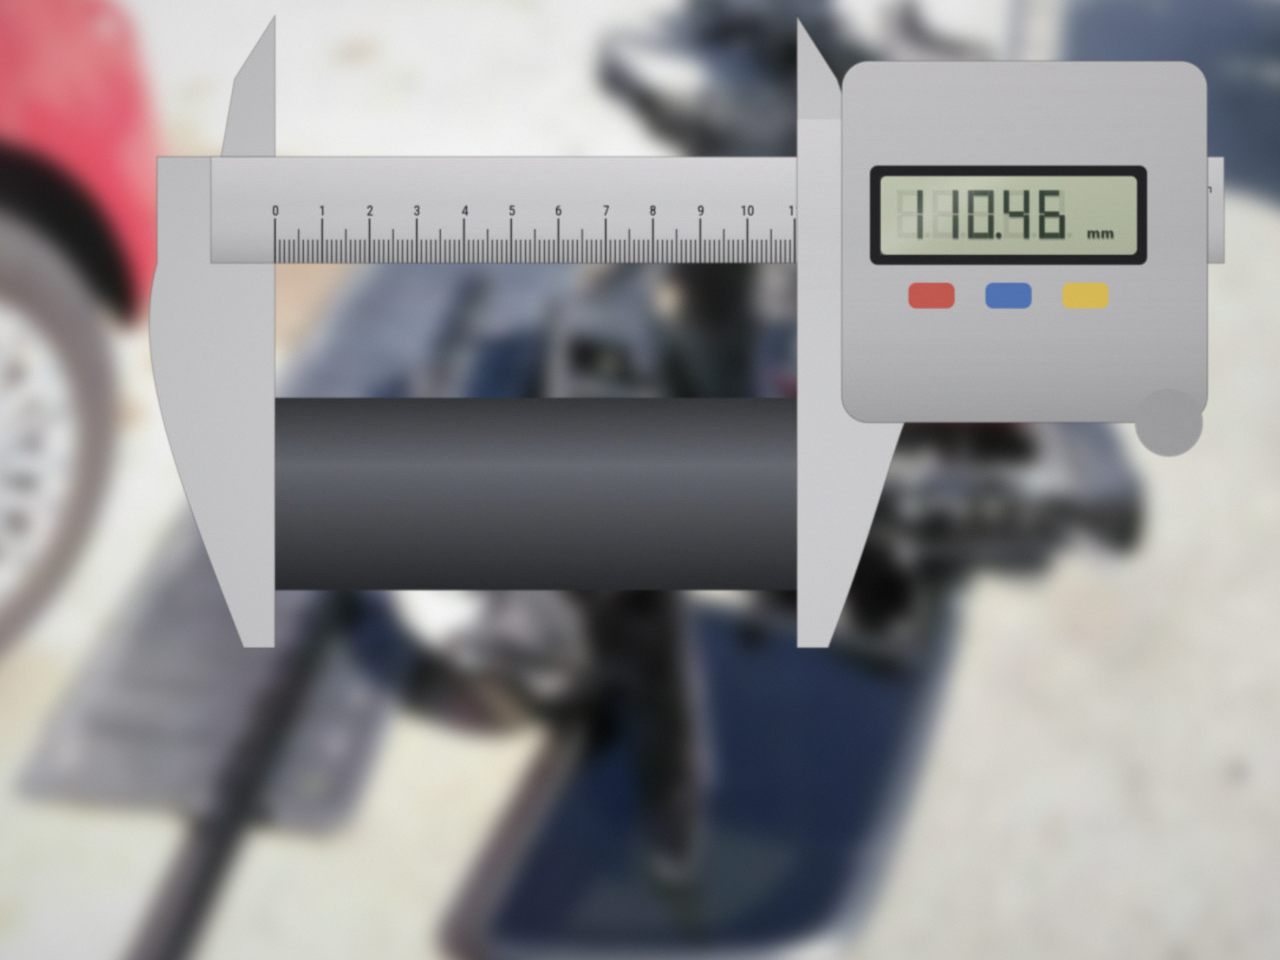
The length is **110.46** mm
